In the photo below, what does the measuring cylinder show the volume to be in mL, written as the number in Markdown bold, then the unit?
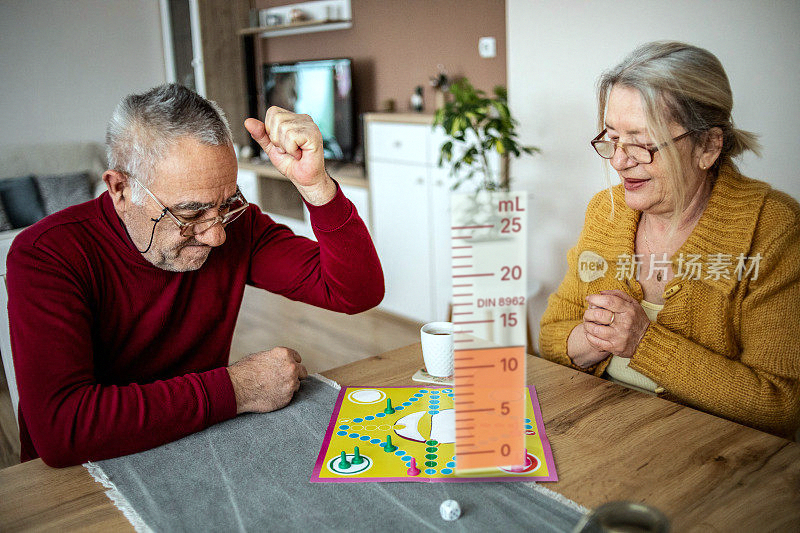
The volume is **12** mL
